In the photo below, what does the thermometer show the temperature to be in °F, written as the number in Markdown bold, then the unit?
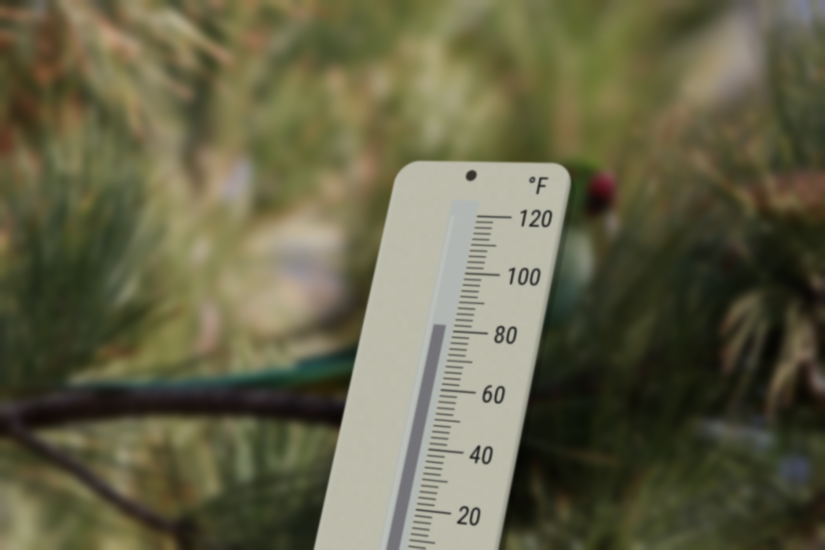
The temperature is **82** °F
